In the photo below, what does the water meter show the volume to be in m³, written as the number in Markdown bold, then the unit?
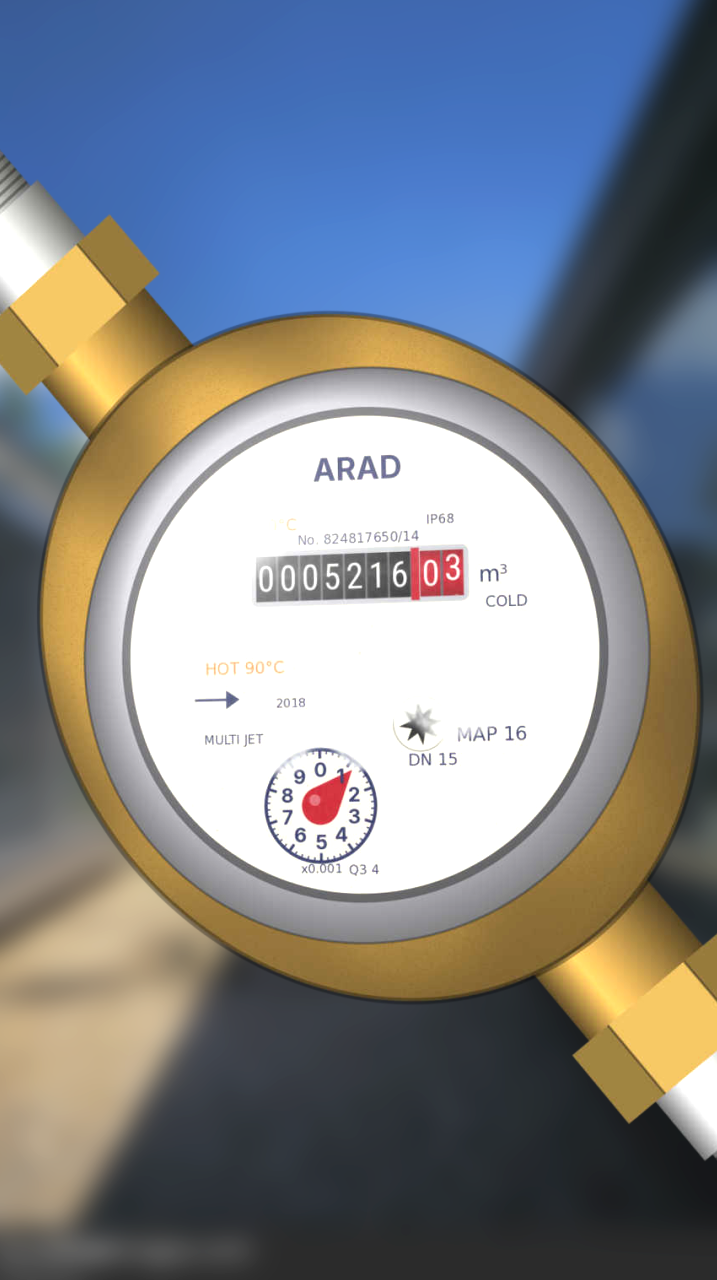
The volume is **5216.031** m³
